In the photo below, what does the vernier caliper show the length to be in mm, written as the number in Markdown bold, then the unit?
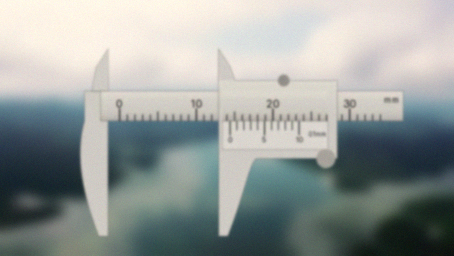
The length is **14.4** mm
